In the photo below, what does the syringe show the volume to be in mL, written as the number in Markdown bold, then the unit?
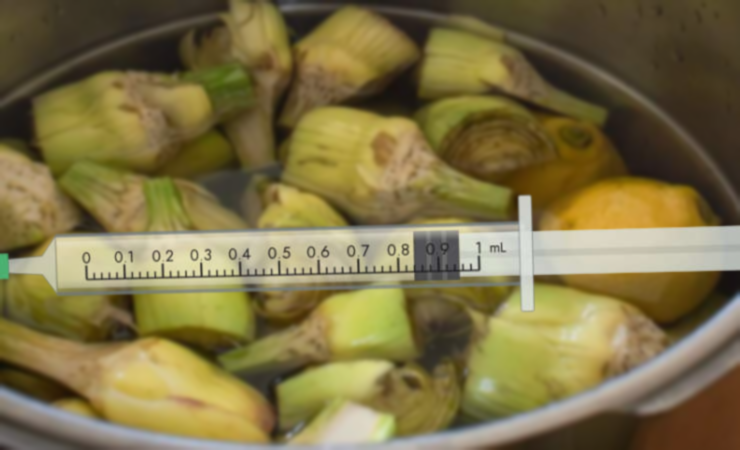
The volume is **0.84** mL
